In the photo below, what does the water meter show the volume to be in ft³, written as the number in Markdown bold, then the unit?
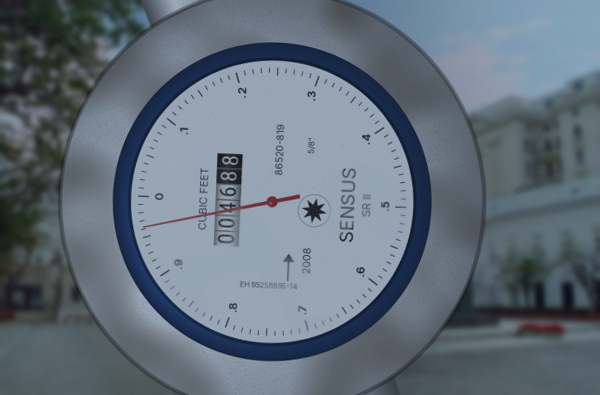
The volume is **4687.96** ft³
